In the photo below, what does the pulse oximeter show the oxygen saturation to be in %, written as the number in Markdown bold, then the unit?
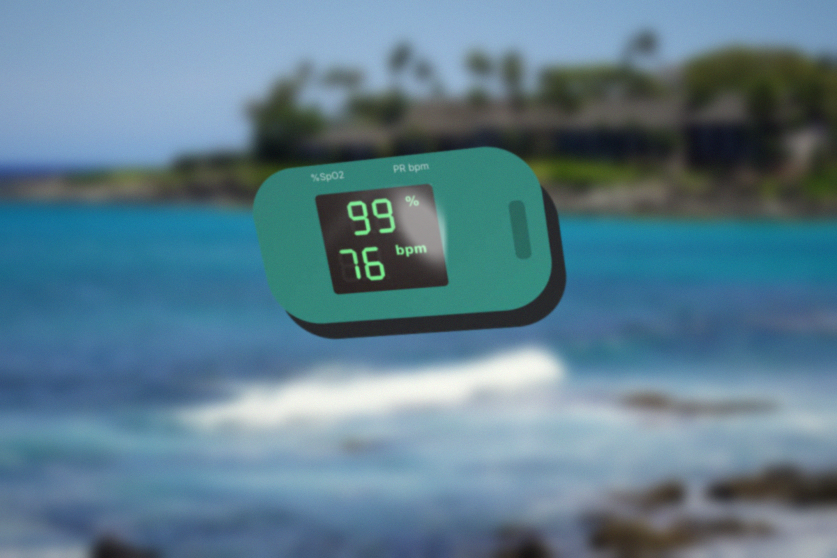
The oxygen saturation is **99** %
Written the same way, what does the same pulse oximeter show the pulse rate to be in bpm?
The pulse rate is **76** bpm
